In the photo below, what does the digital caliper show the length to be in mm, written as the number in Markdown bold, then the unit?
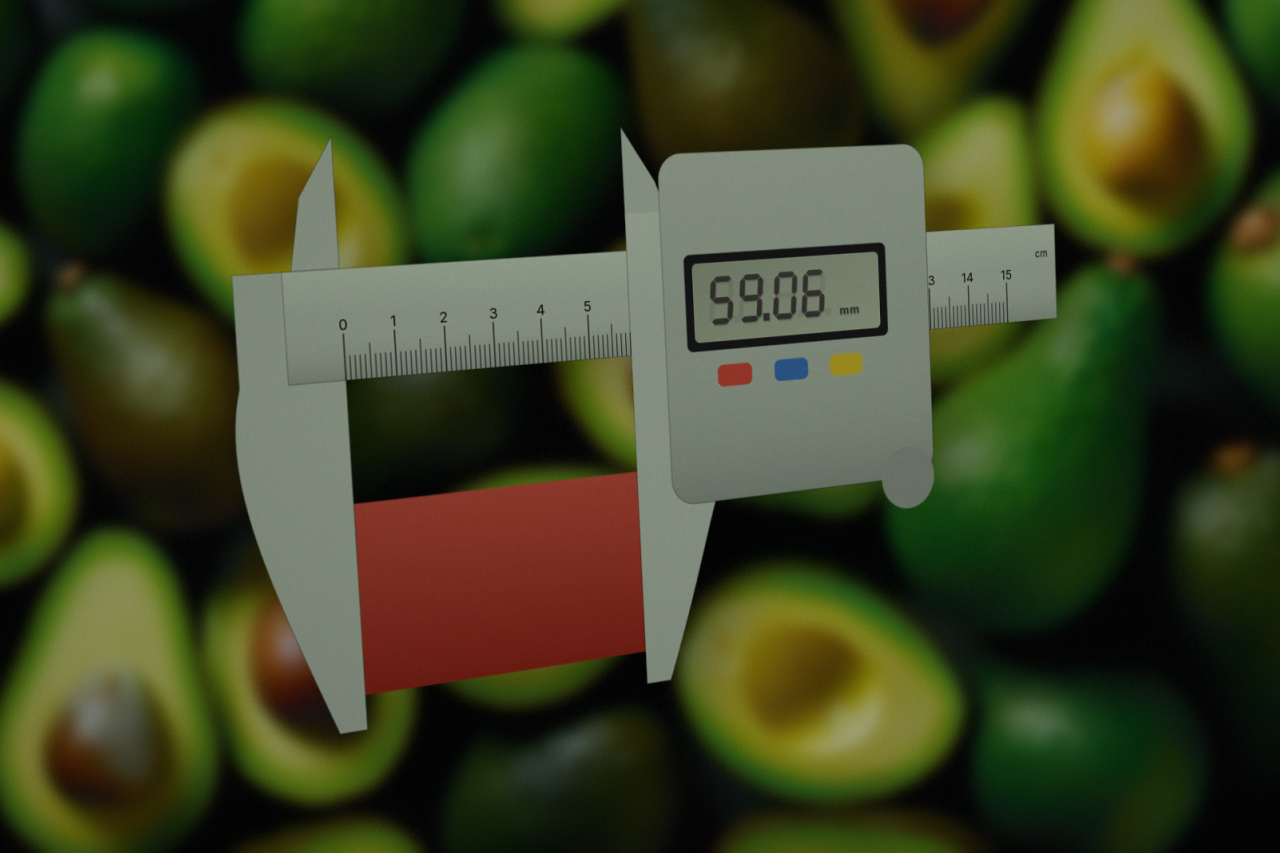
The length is **59.06** mm
